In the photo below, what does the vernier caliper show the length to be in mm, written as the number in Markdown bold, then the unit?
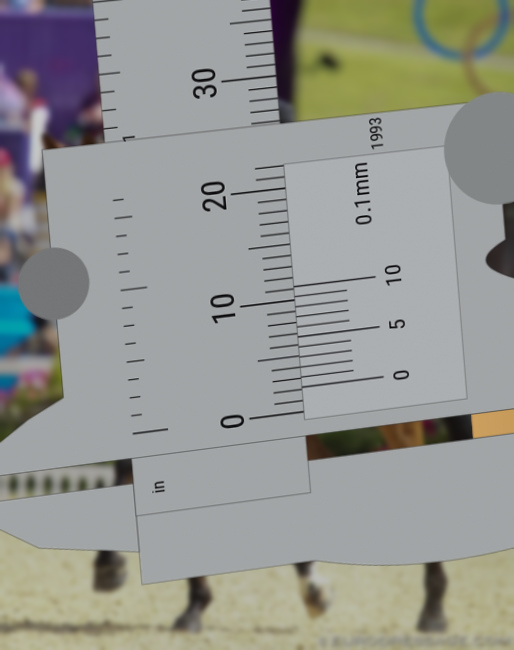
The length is **2.2** mm
